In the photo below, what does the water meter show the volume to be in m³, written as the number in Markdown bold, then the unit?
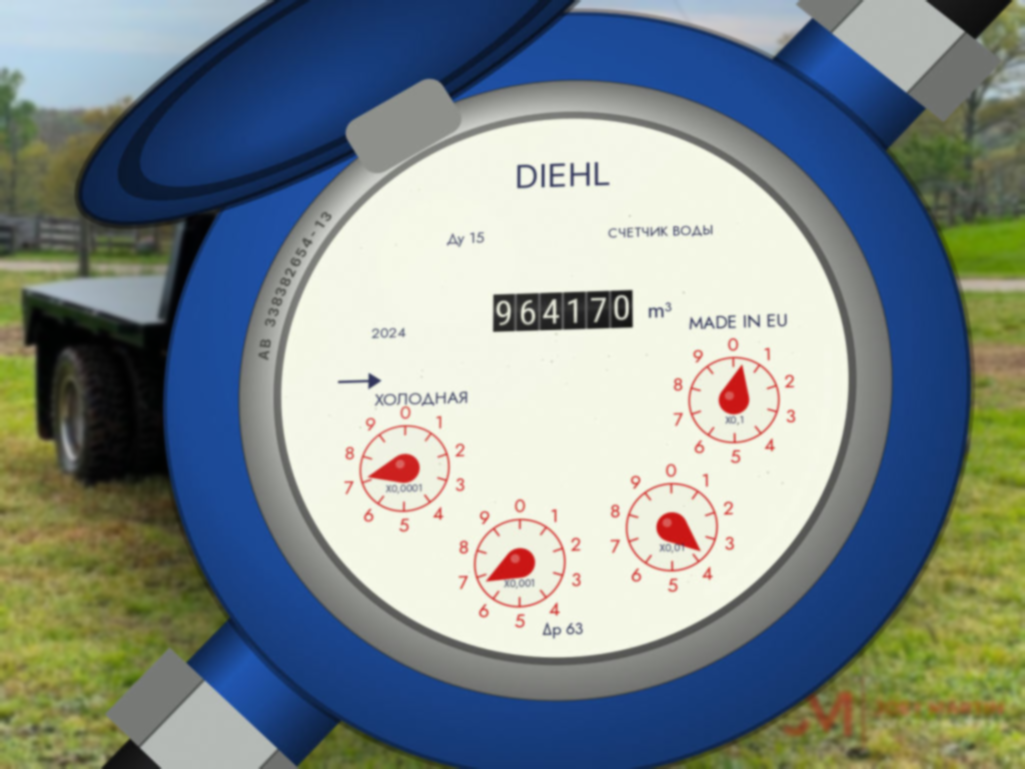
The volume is **964170.0367** m³
